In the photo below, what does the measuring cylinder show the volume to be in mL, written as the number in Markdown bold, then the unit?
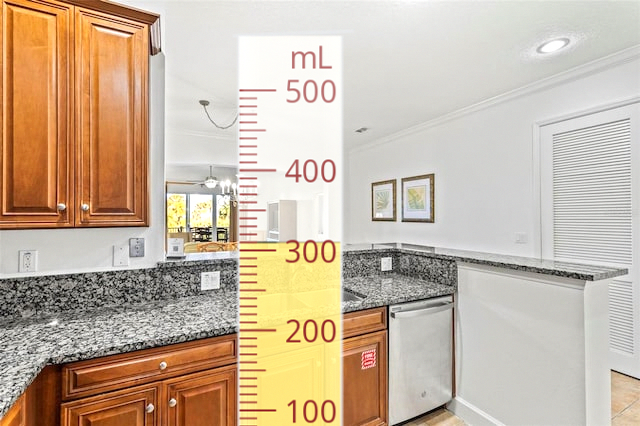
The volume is **310** mL
